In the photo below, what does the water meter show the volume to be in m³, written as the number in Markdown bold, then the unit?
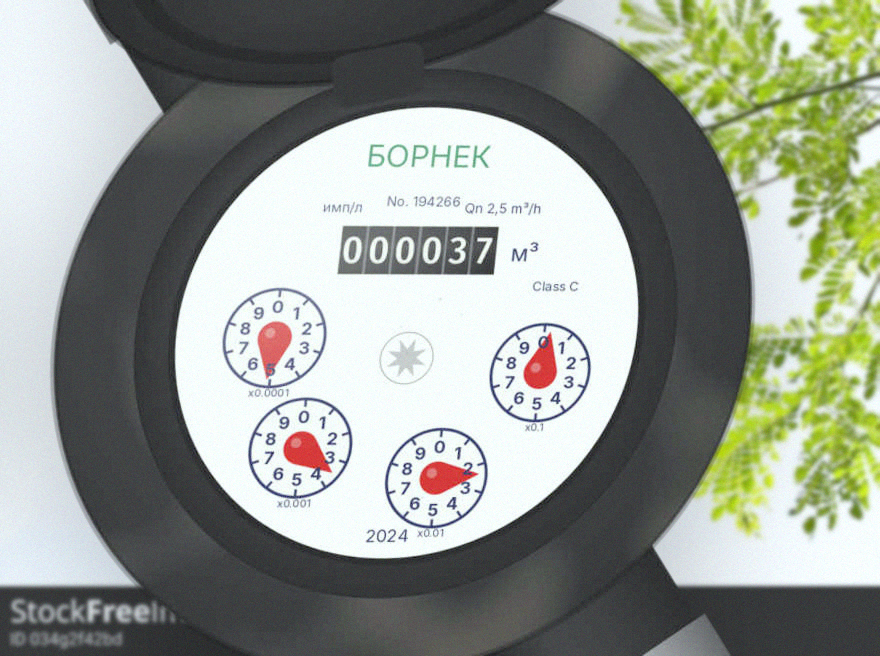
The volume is **37.0235** m³
